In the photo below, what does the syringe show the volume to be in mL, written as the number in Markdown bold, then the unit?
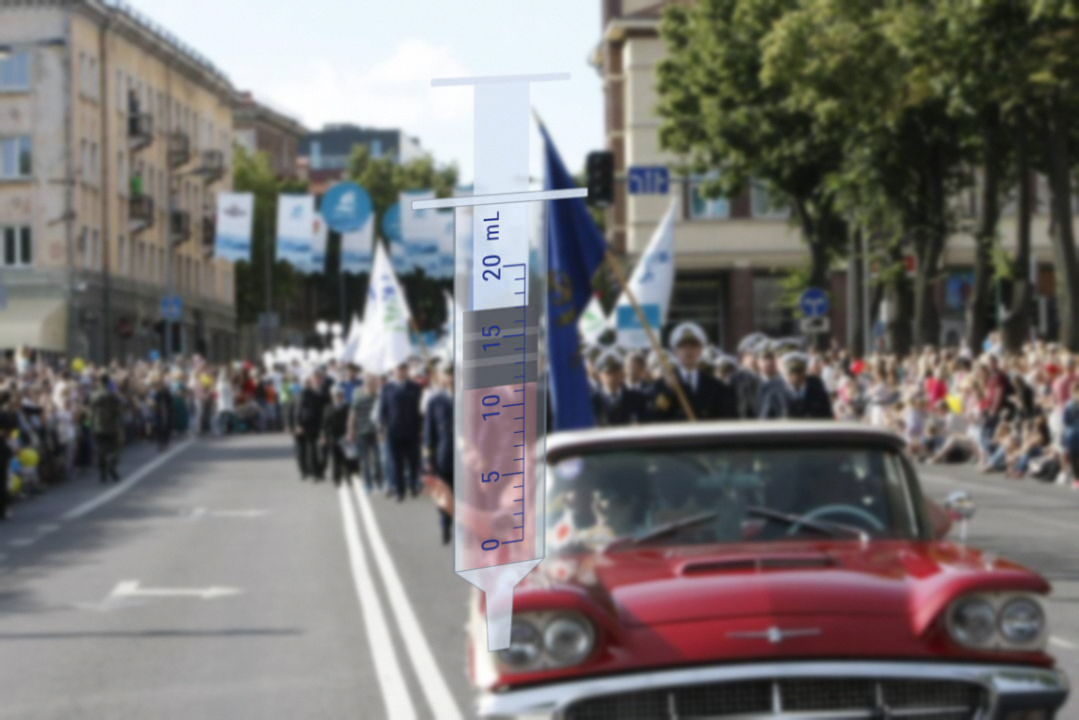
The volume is **11.5** mL
